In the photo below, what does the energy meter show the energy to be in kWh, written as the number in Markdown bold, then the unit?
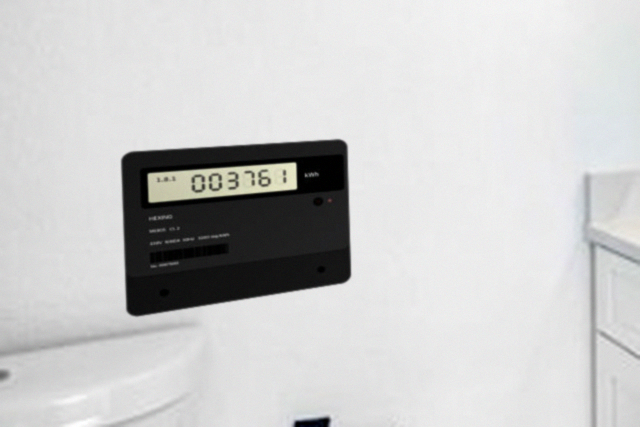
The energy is **3761** kWh
